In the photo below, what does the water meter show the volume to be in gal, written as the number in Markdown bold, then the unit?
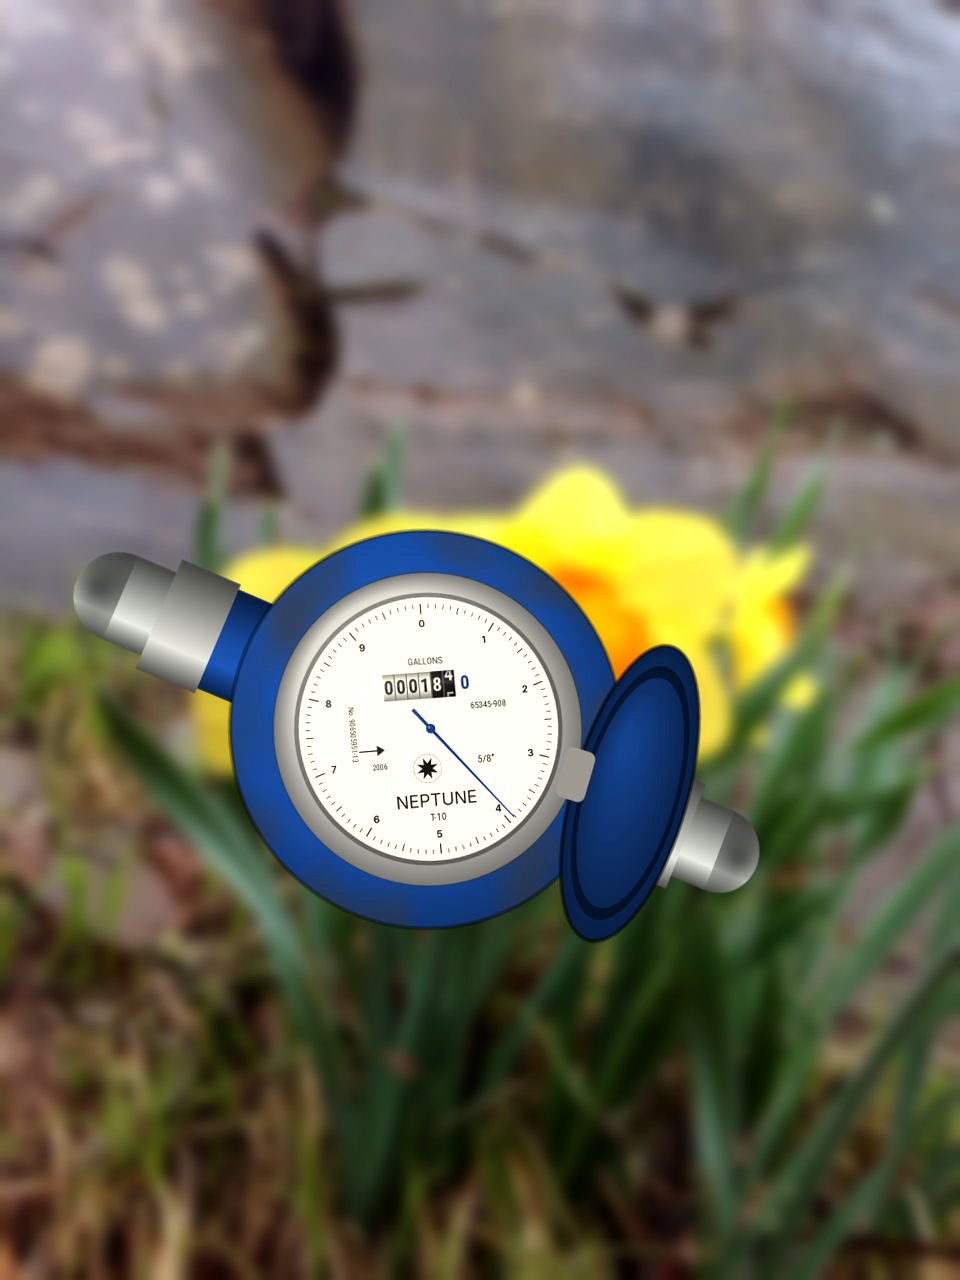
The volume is **1843.9** gal
